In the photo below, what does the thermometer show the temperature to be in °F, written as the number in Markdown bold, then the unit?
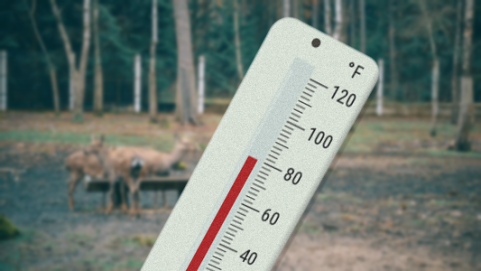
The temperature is **80** °F
